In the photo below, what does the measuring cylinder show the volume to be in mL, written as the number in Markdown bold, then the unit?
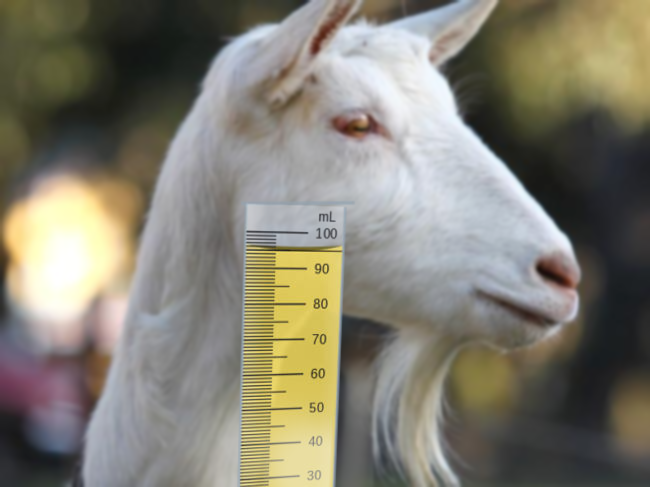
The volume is **95** mL
